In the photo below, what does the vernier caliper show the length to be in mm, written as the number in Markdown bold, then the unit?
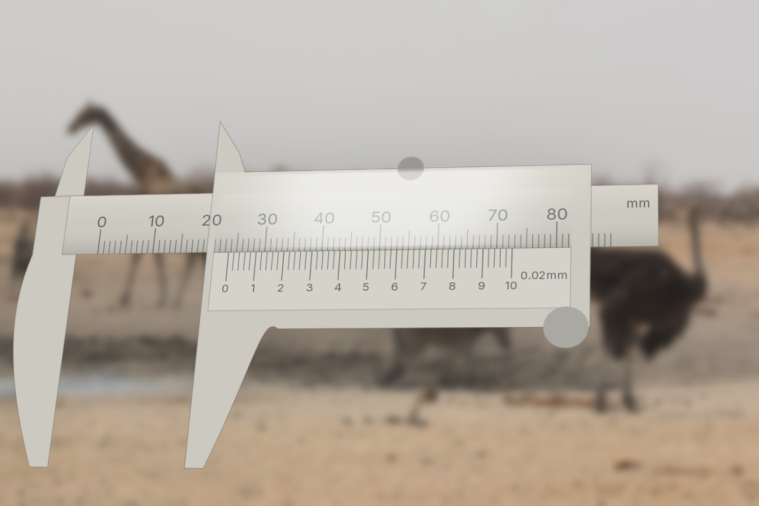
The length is **23.6** mm
